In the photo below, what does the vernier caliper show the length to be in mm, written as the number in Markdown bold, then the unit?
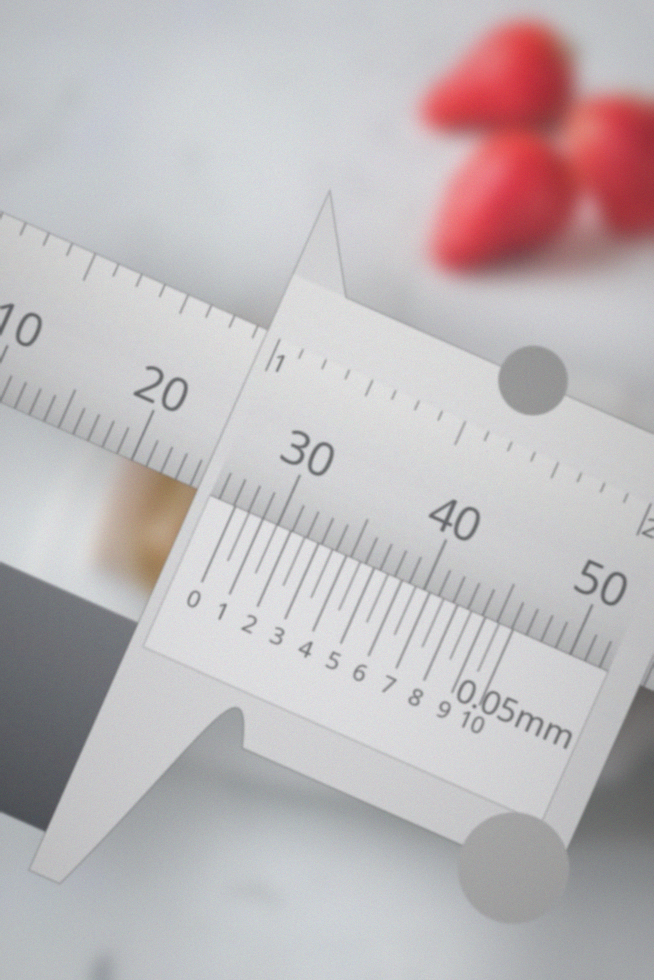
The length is **27.1** mm
